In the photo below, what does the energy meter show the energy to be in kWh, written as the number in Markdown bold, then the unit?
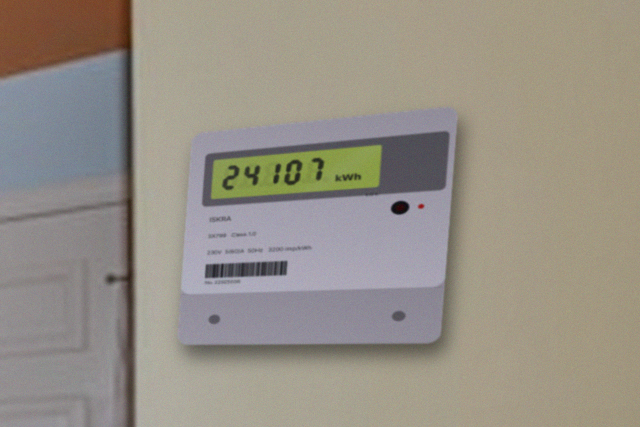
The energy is **24107** kWh
